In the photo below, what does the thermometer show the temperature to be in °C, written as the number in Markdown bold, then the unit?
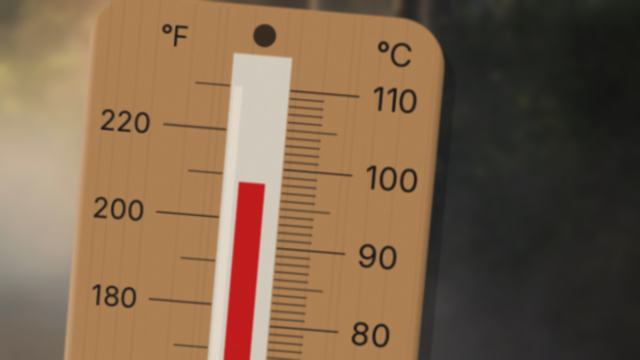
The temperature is **98** °C
